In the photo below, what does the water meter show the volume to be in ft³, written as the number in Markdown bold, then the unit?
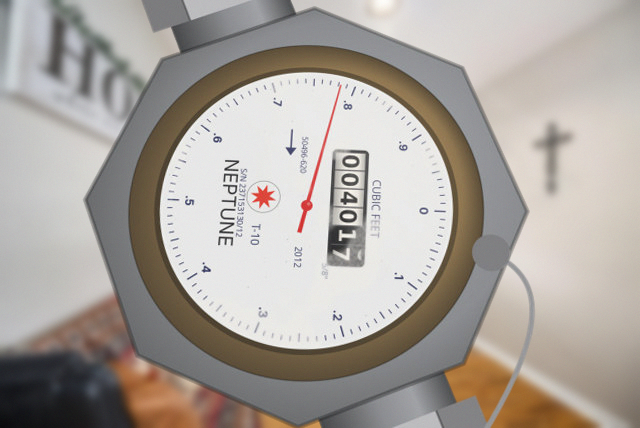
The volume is **4016.78** ft³
